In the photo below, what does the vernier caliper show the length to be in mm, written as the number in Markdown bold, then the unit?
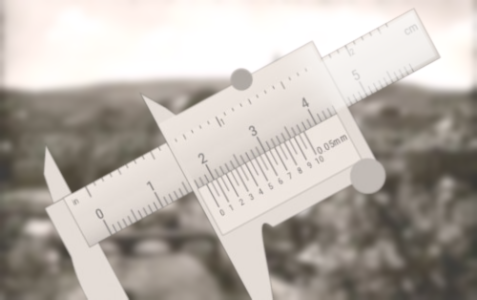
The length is **18.5** mm
